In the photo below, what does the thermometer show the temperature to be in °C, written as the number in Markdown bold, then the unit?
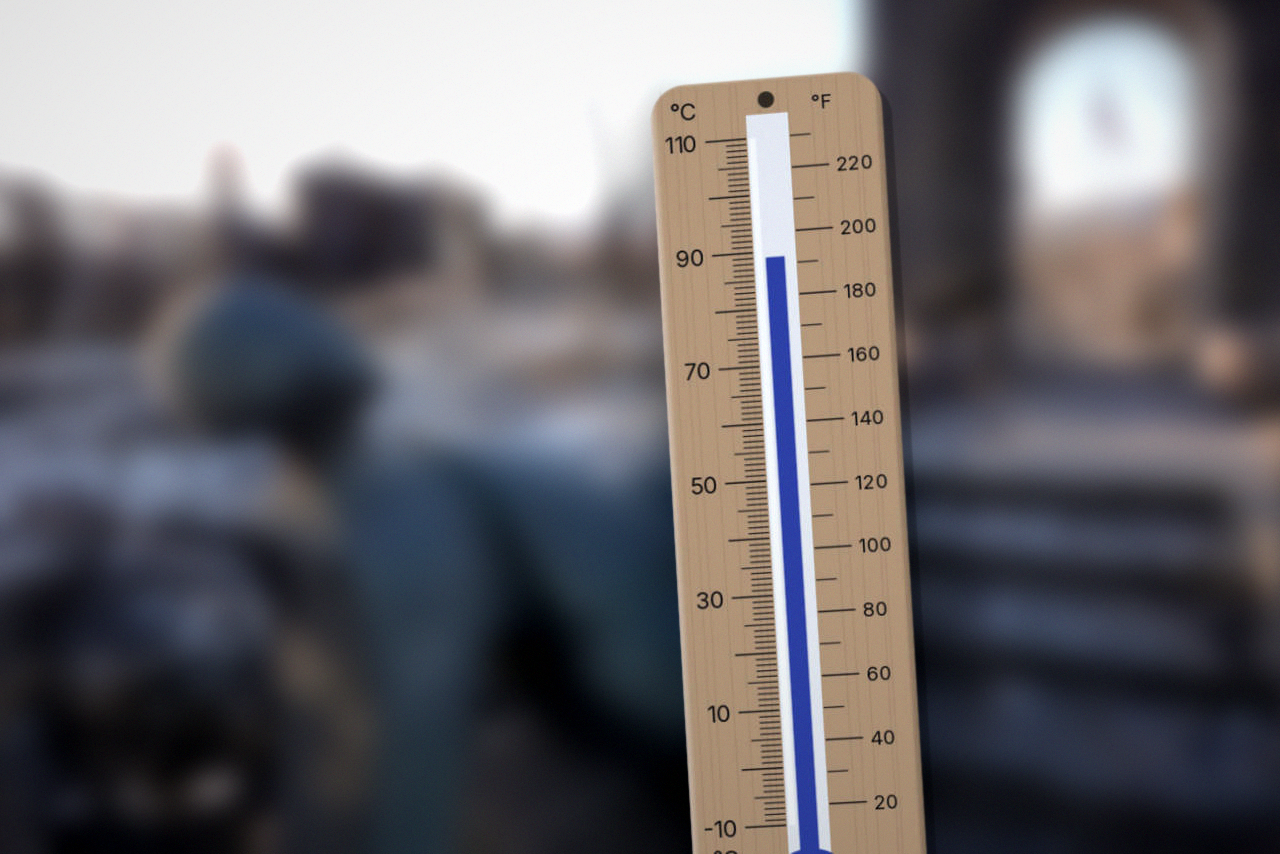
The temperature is **89** °C
